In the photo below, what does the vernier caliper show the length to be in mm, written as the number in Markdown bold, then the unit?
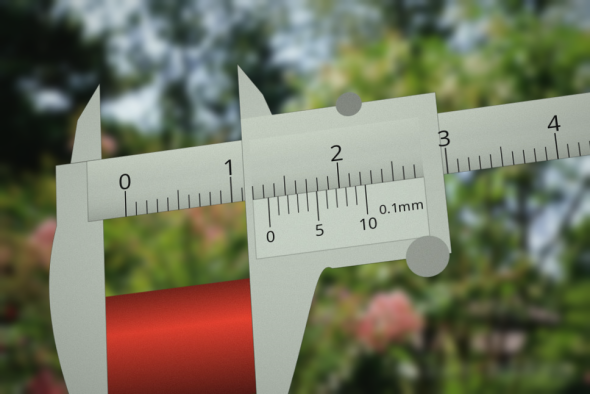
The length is **13.4** mm
